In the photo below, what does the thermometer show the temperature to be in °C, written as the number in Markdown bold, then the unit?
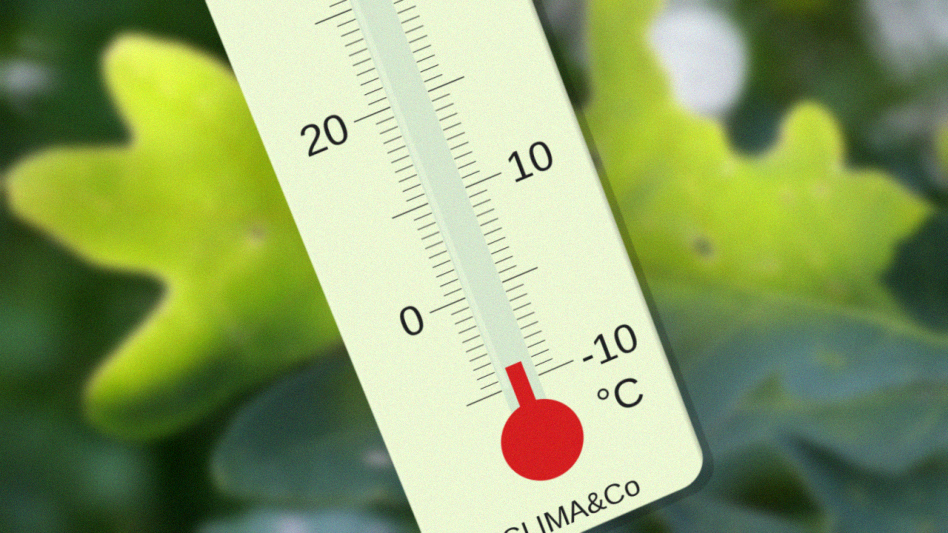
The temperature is **-8** °C
